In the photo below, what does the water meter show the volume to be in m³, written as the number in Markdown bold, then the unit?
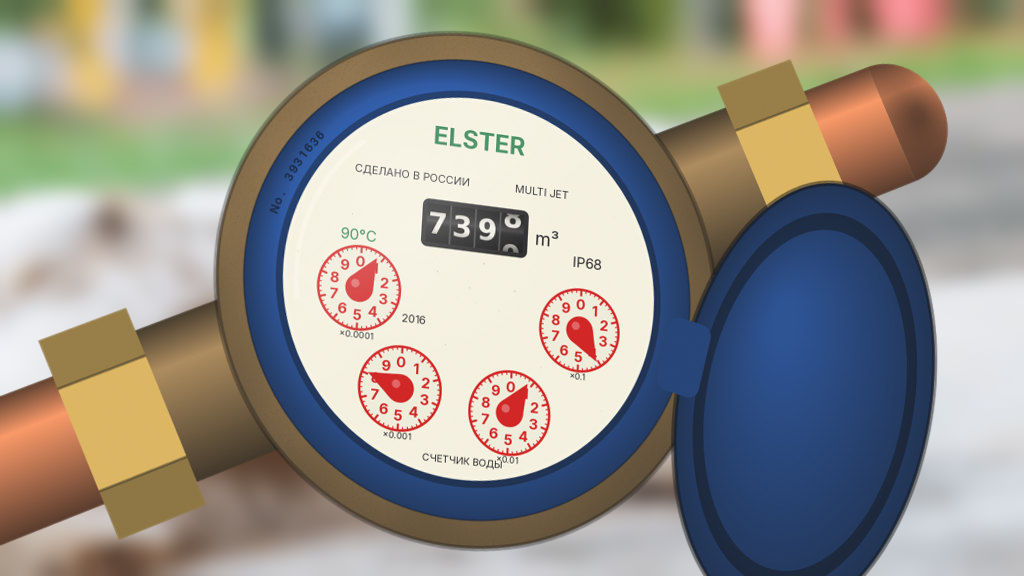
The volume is **7398.4080** m³
